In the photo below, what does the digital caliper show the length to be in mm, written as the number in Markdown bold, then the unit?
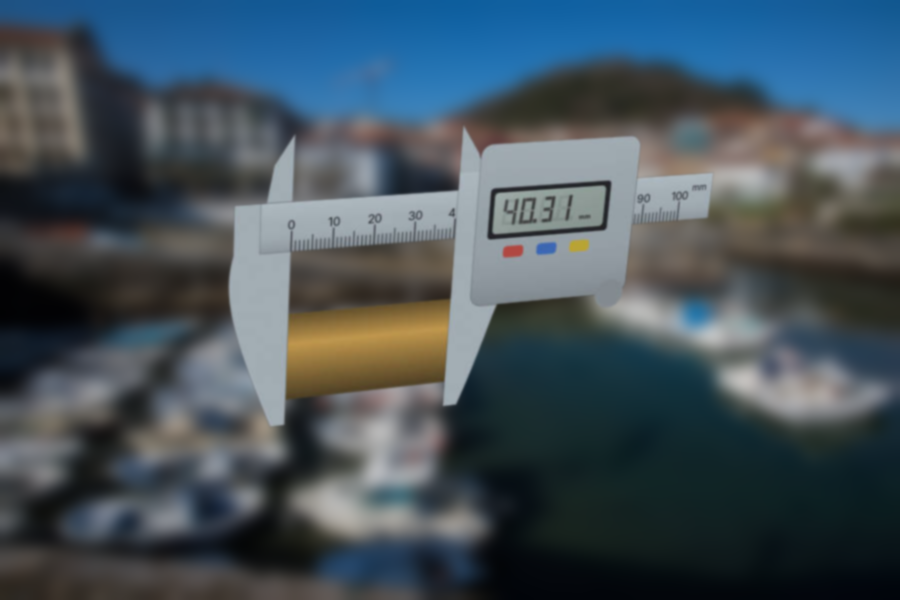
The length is **40.31** mm
